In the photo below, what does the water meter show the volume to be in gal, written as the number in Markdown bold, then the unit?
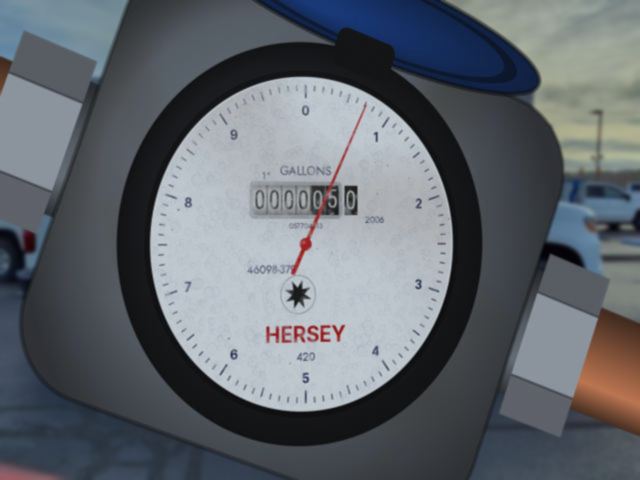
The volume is **50.7** gal
